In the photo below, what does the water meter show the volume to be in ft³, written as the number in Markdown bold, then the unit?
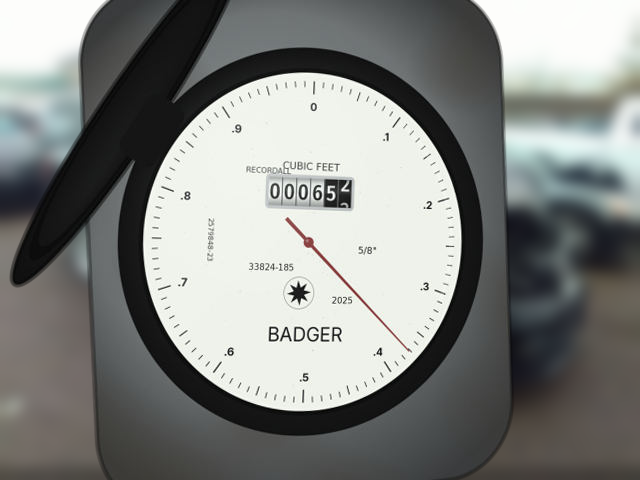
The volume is **652.37** ft³
